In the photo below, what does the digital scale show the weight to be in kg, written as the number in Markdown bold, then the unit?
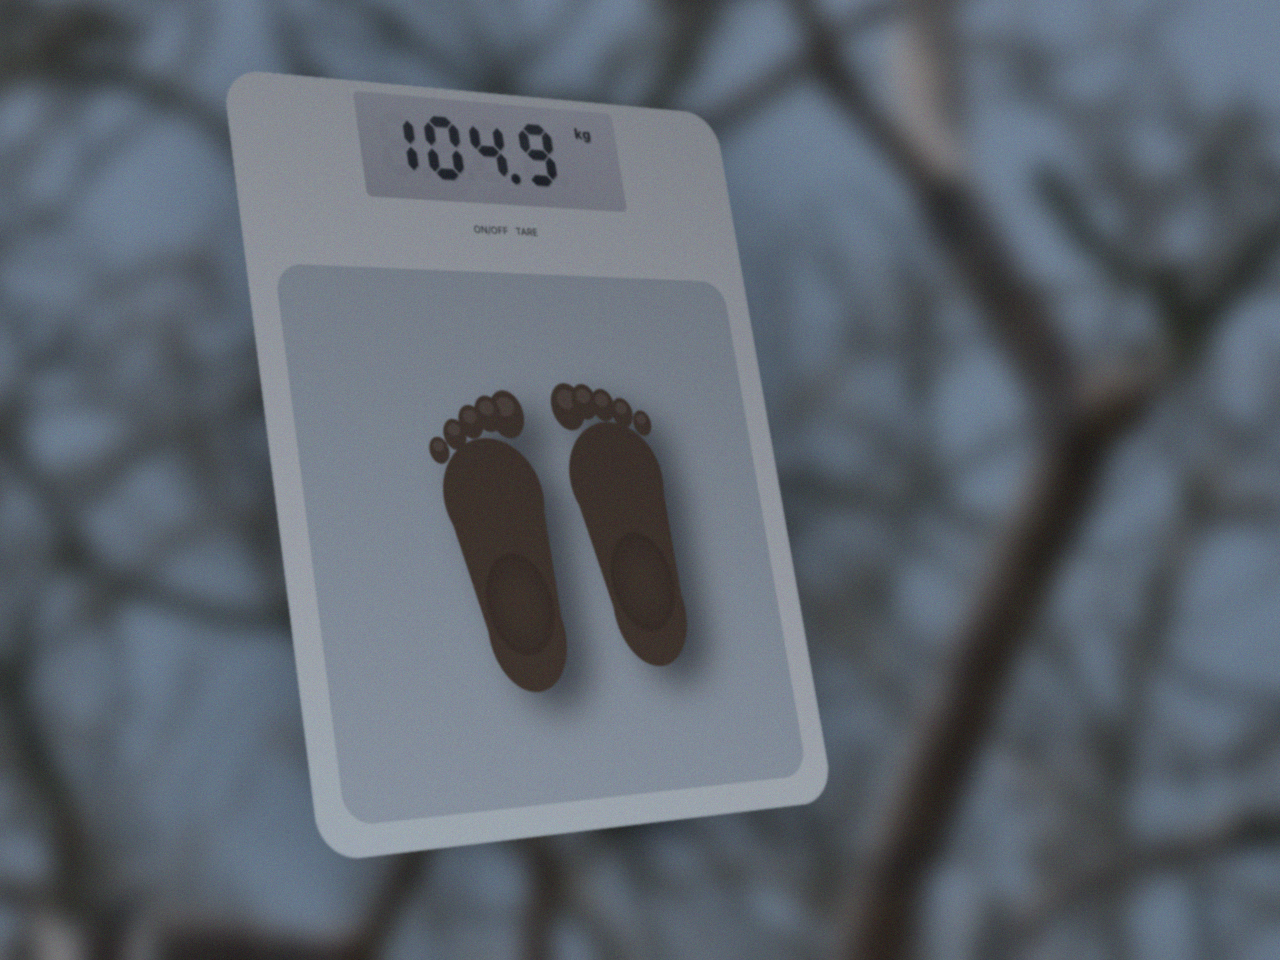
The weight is **104.9** kg
